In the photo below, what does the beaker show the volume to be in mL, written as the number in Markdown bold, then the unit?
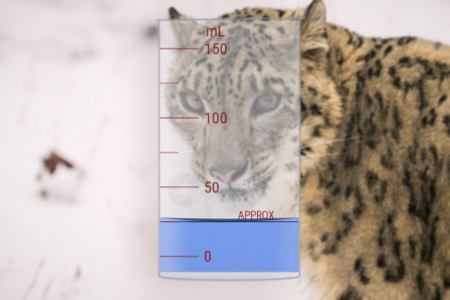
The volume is **25** mL
